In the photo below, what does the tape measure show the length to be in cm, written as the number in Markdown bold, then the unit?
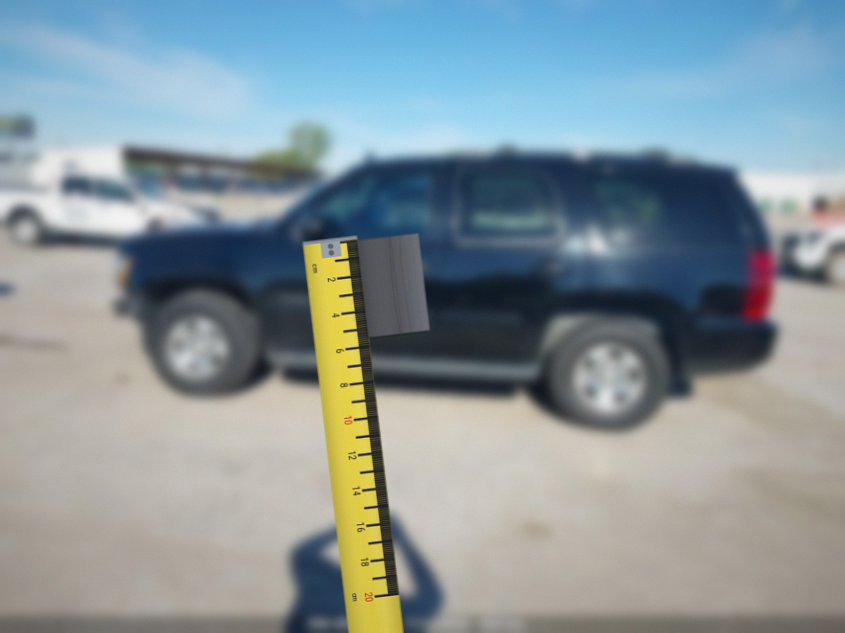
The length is **5.5** cm
